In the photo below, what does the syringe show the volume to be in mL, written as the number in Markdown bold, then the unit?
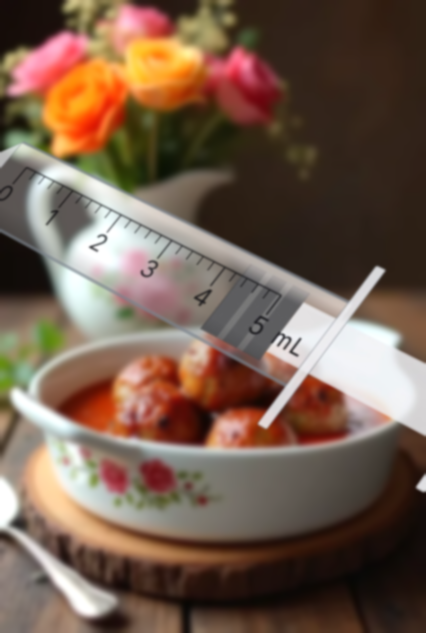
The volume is **4.3** mL
